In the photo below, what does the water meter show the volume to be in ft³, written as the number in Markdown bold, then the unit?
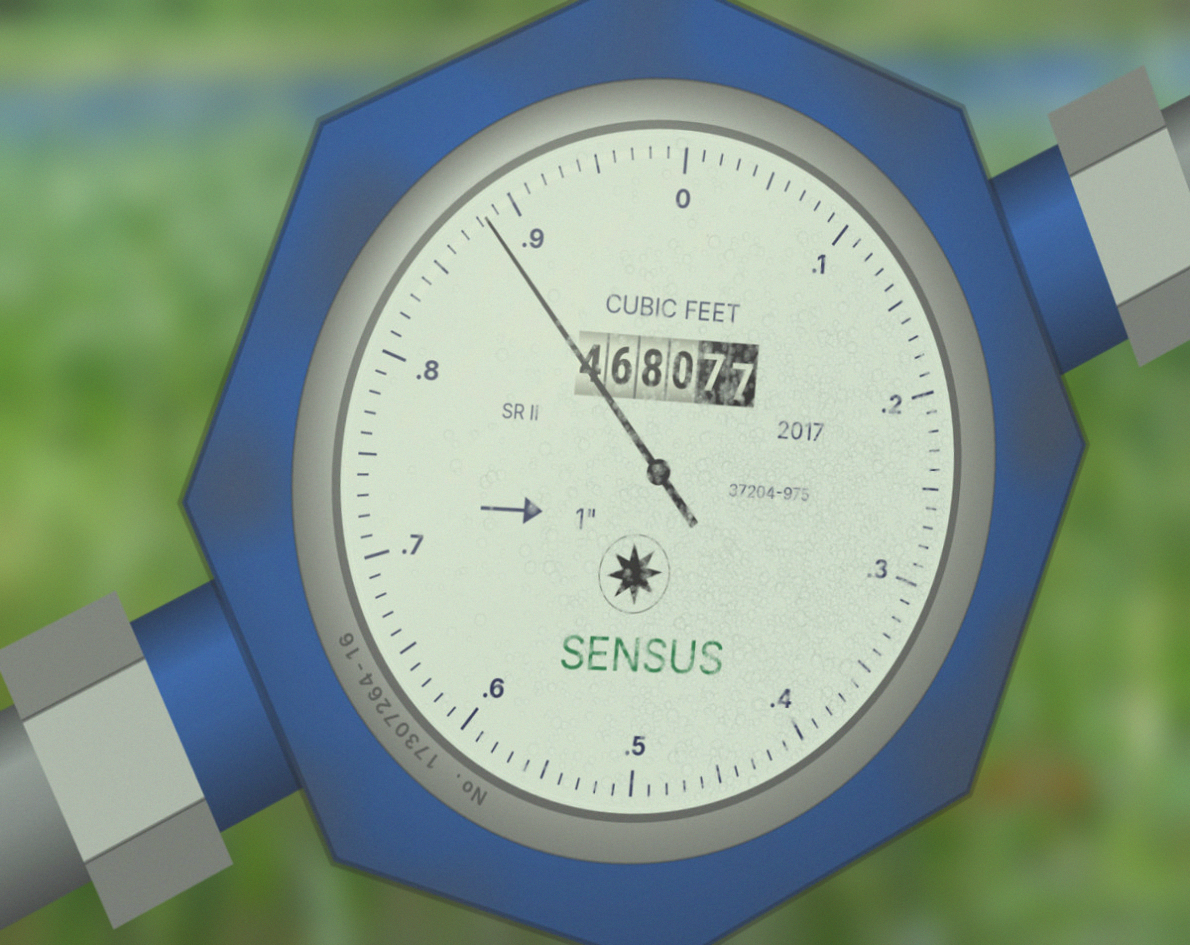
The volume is **468076.88** ft³
